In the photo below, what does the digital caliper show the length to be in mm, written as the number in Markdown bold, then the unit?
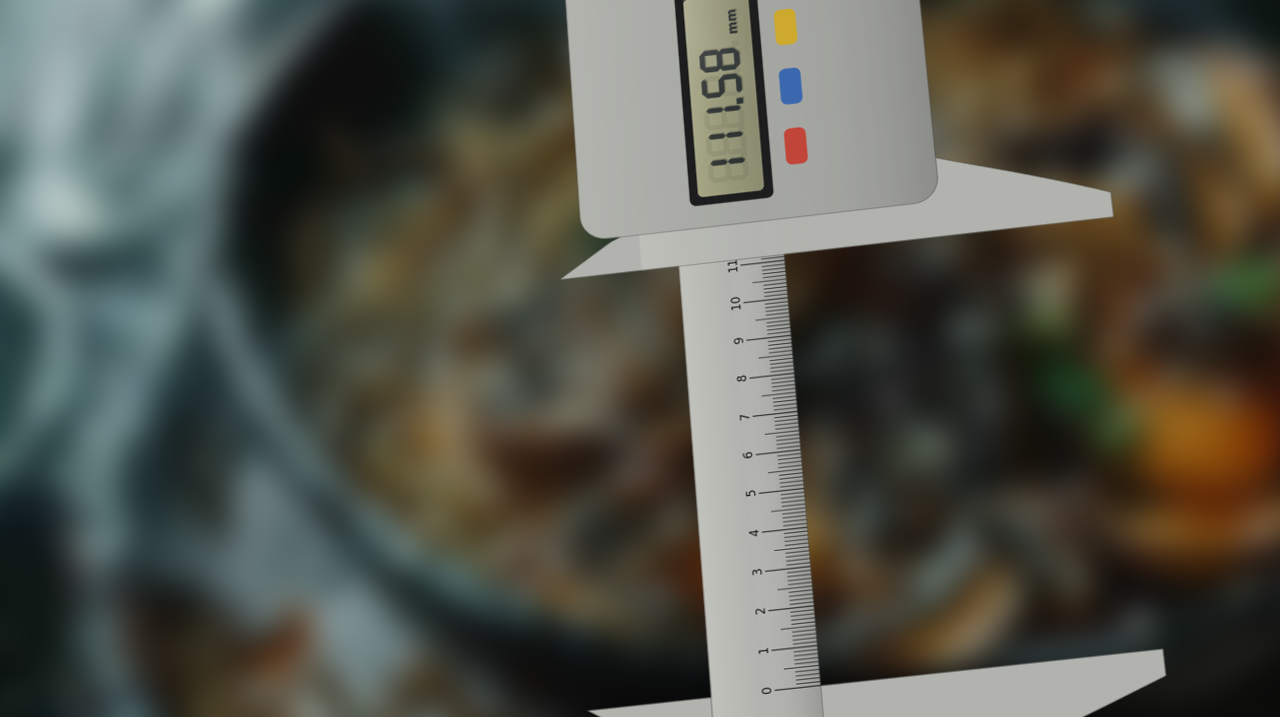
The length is **111.58** mm
